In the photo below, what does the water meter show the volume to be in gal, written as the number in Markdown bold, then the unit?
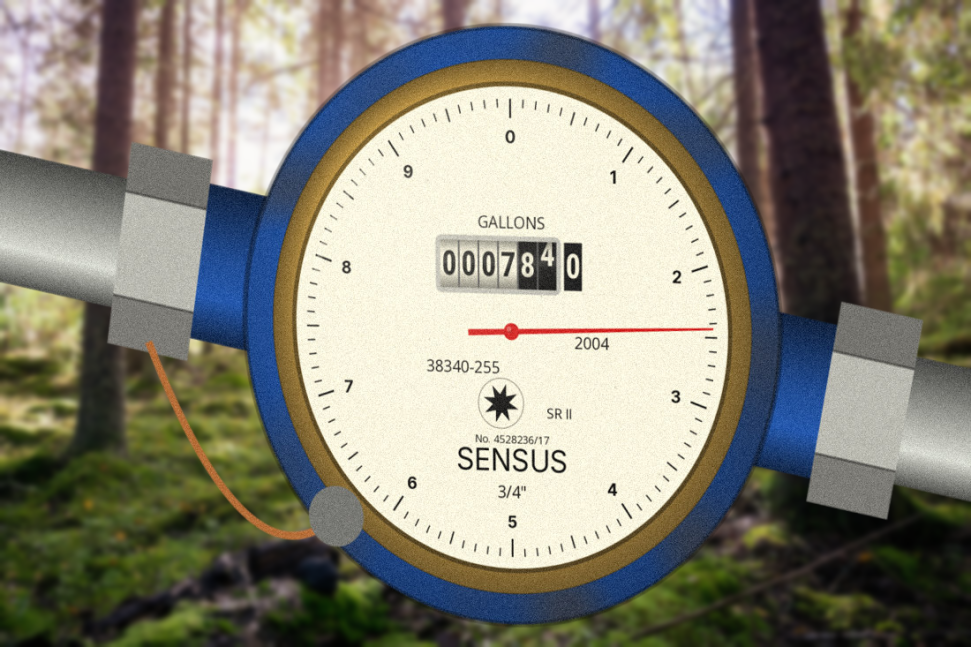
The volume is **7842.4** gal
